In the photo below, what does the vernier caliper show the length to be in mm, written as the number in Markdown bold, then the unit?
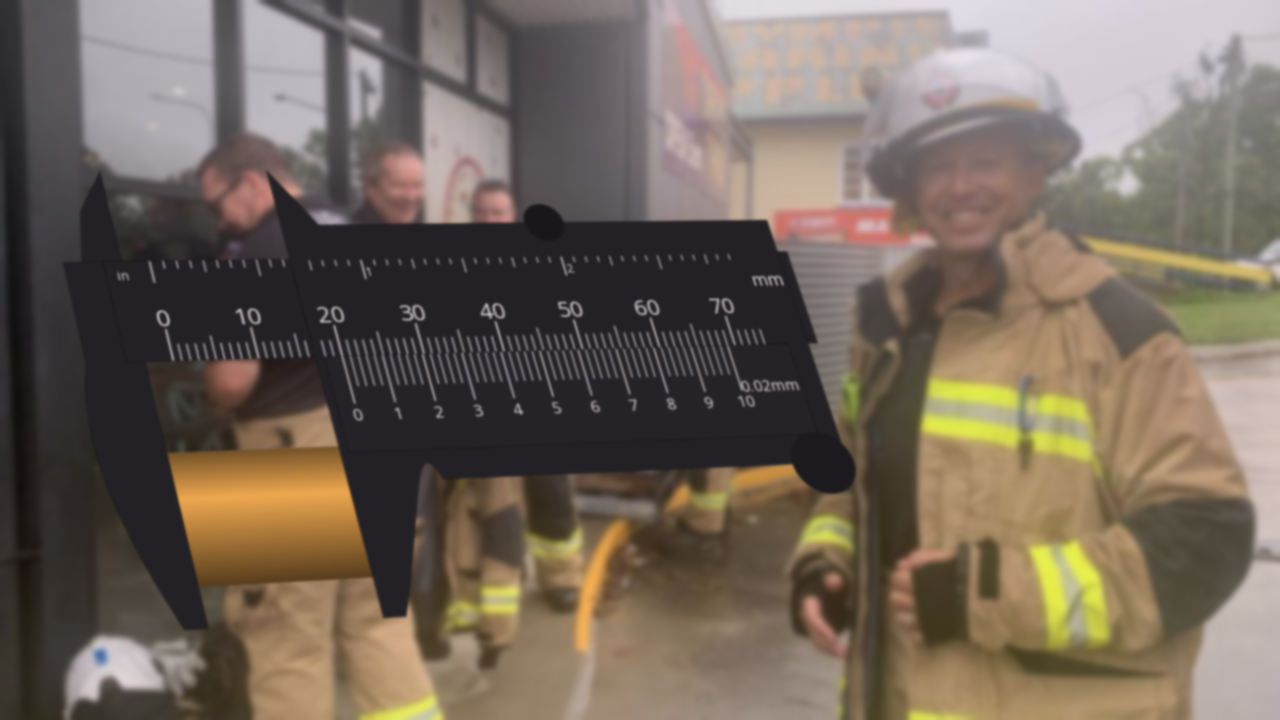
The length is **20.0** mm
